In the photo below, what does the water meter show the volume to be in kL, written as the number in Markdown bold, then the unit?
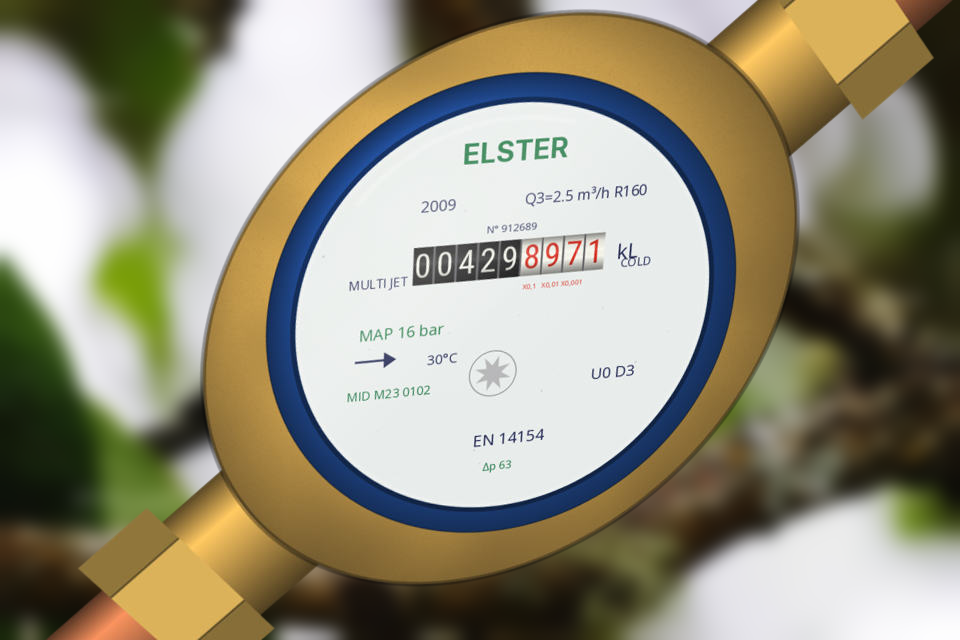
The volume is **429.8971** kL
